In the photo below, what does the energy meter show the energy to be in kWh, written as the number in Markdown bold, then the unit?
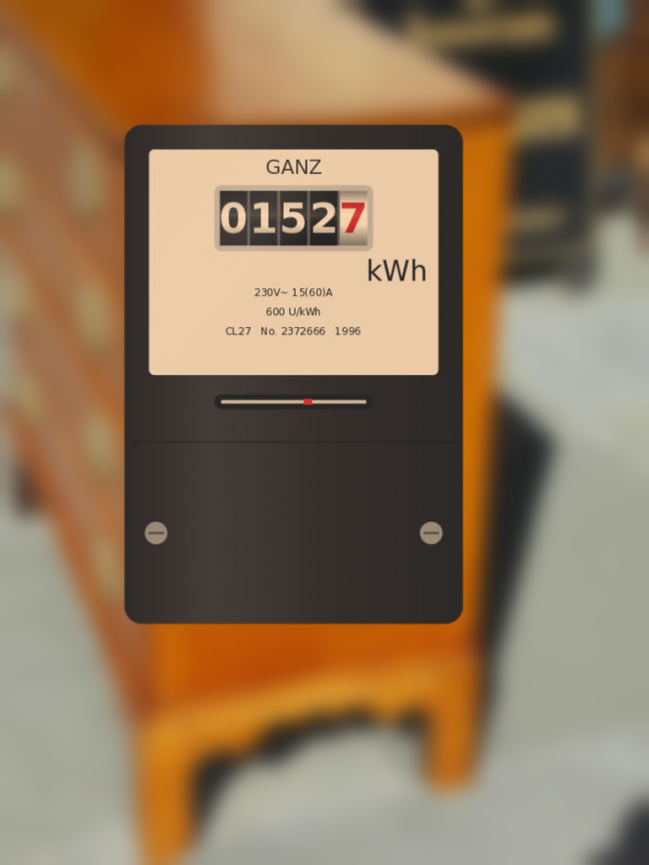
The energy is **152.7** kWh
